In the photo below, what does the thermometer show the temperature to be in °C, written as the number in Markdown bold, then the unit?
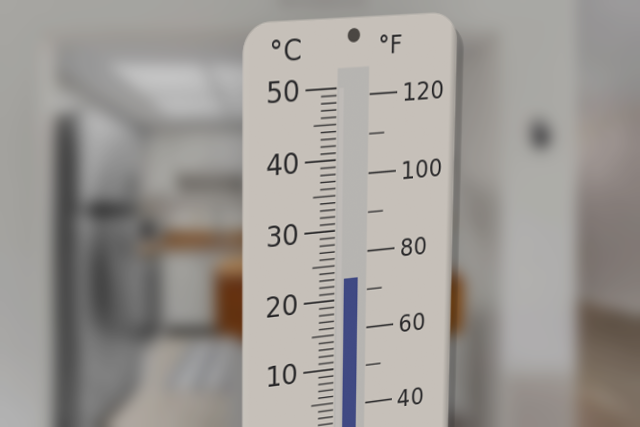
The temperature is **23** °C
